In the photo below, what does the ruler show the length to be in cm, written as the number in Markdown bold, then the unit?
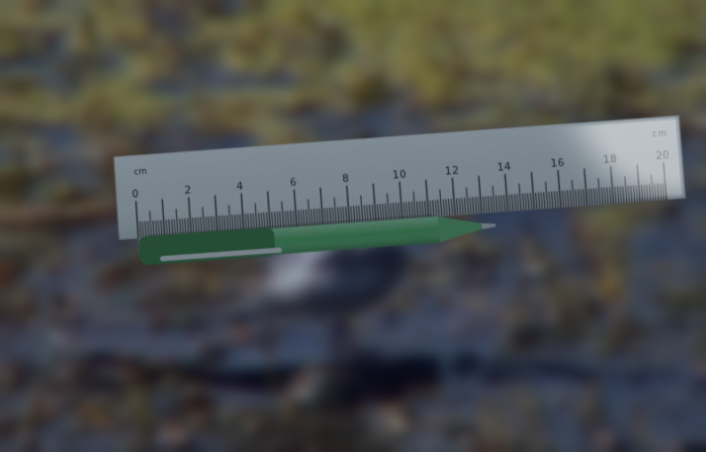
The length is **13.5** cm
